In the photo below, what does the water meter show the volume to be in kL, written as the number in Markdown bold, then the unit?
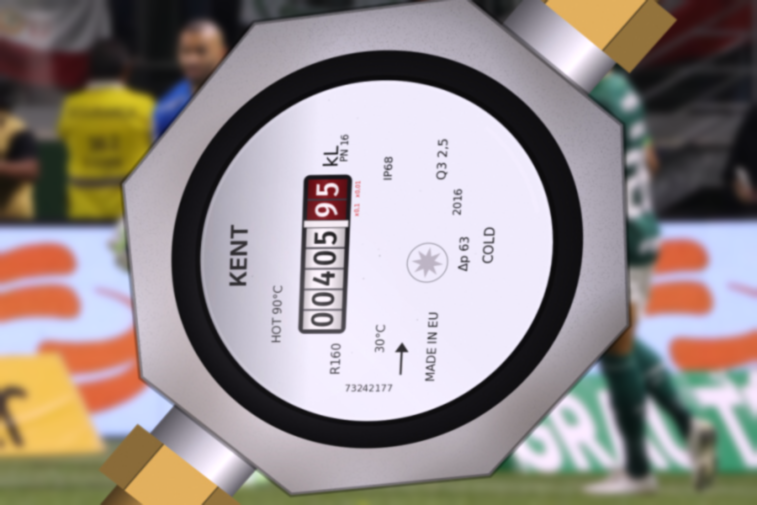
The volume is **405.95** kL
